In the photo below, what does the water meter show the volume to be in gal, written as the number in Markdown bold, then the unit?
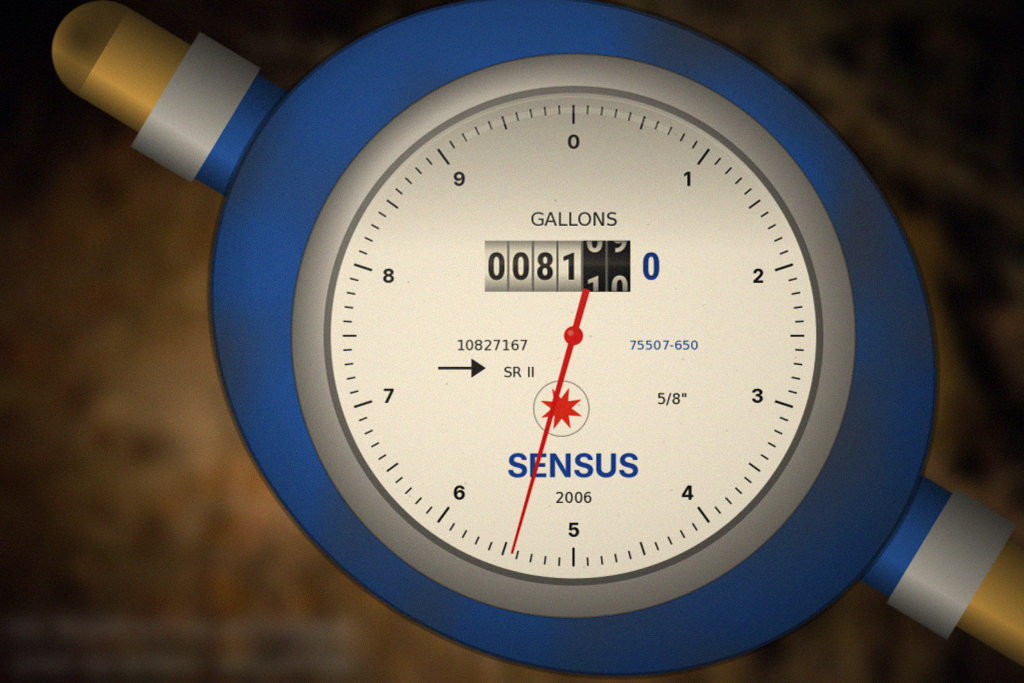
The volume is **81095.4** gal
